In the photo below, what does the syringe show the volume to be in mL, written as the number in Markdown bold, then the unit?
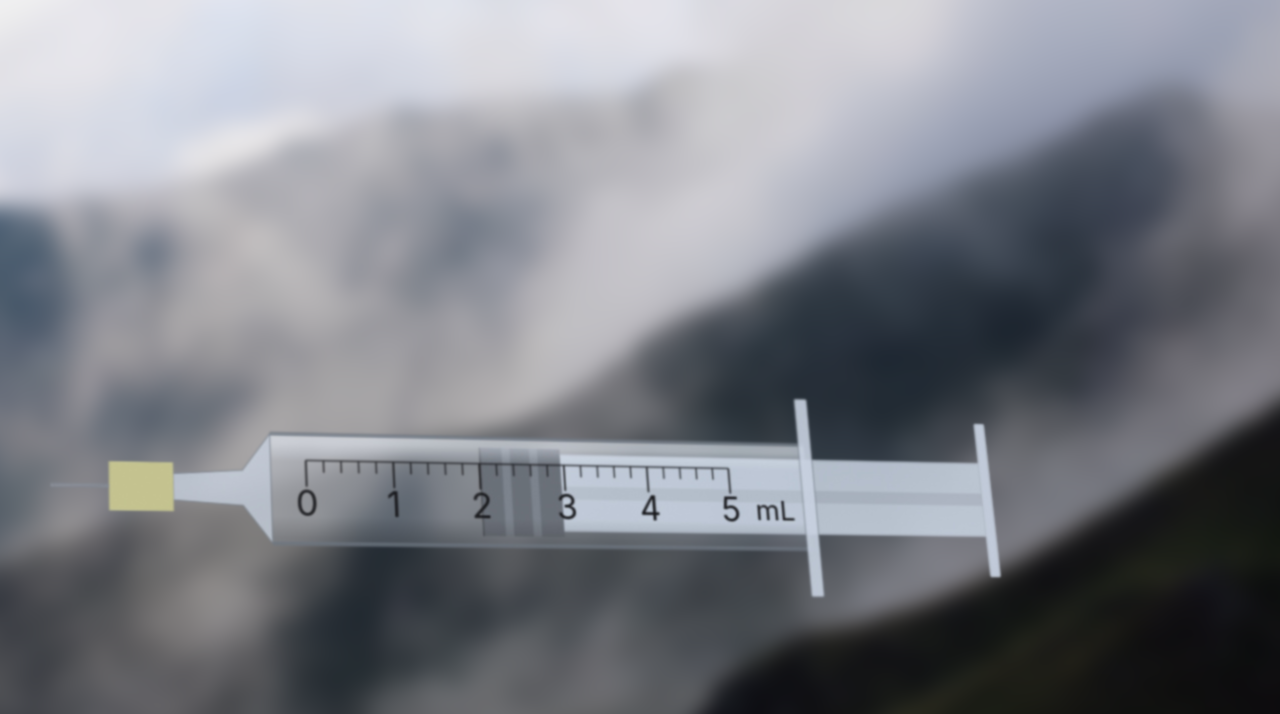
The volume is **2** mL
